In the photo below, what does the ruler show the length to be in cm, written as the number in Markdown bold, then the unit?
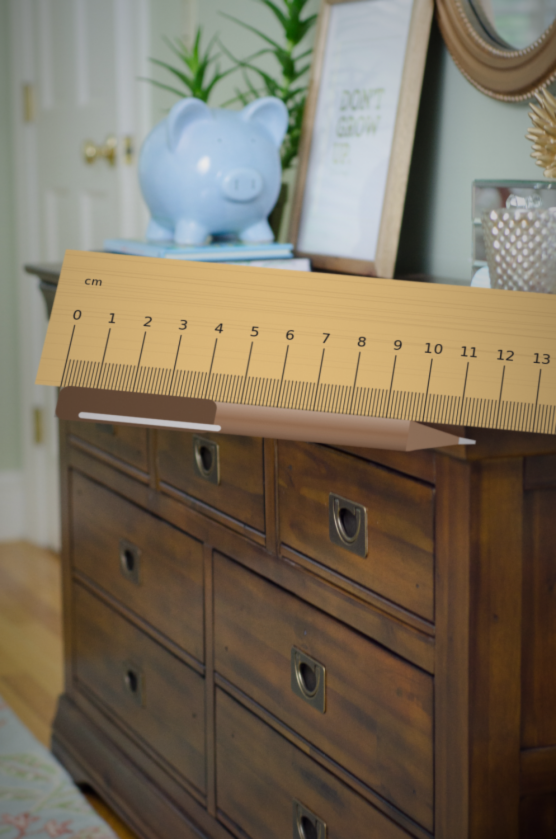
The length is **11.5** cm
